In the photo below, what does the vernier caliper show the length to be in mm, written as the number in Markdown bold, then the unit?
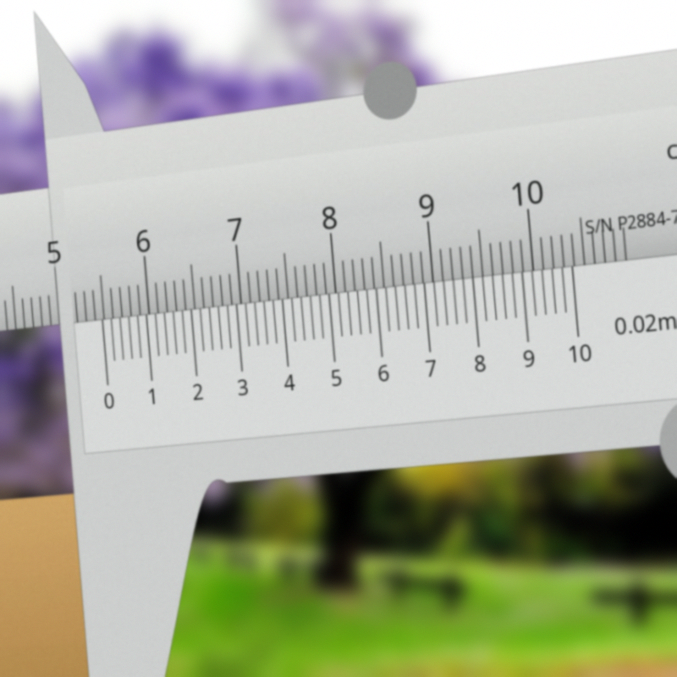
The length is **54.8** mm
